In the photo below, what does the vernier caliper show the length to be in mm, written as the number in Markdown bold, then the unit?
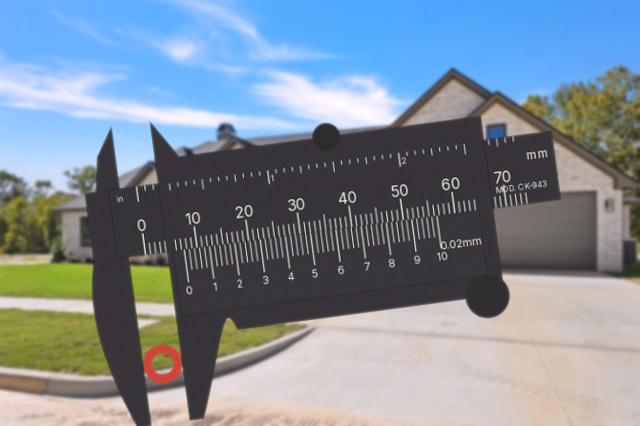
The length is **7.5** mm
